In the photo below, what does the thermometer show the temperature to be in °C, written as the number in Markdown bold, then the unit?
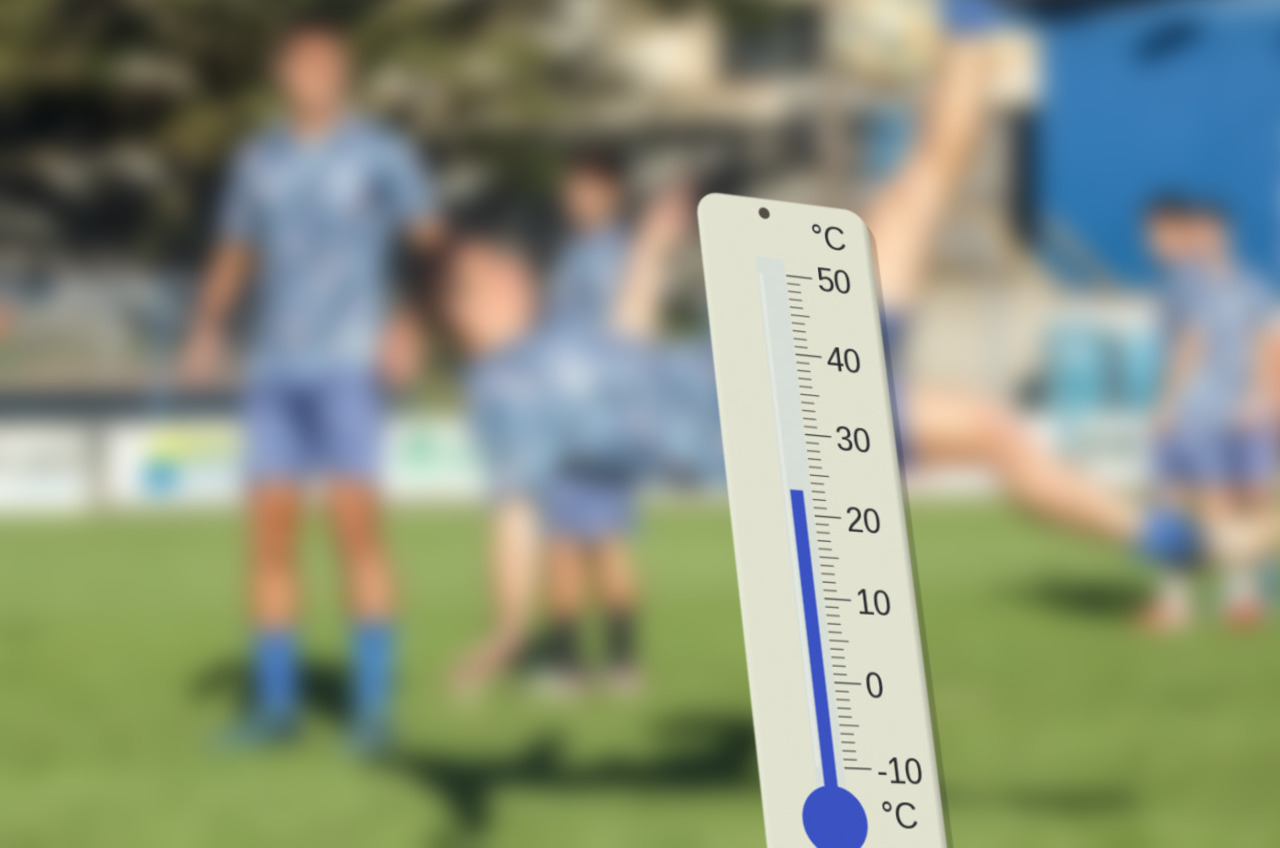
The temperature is **23** °C
